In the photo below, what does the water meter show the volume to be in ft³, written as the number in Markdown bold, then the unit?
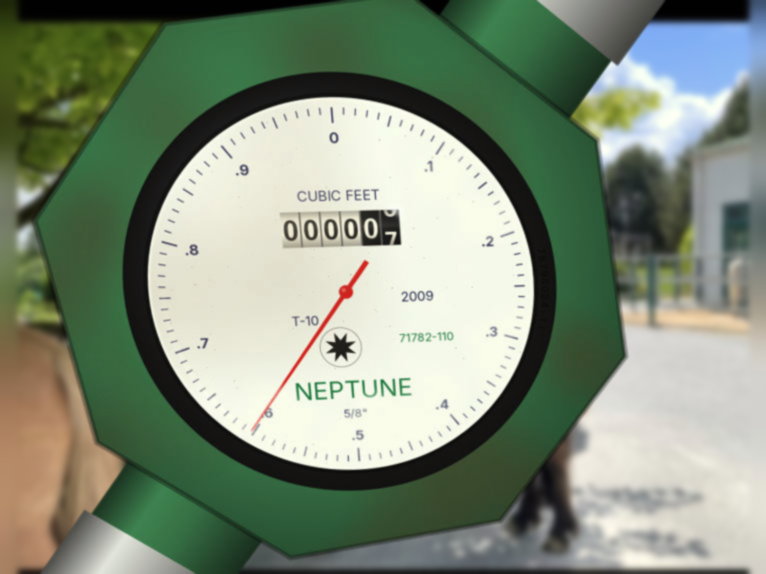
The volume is **6.60** ft³
